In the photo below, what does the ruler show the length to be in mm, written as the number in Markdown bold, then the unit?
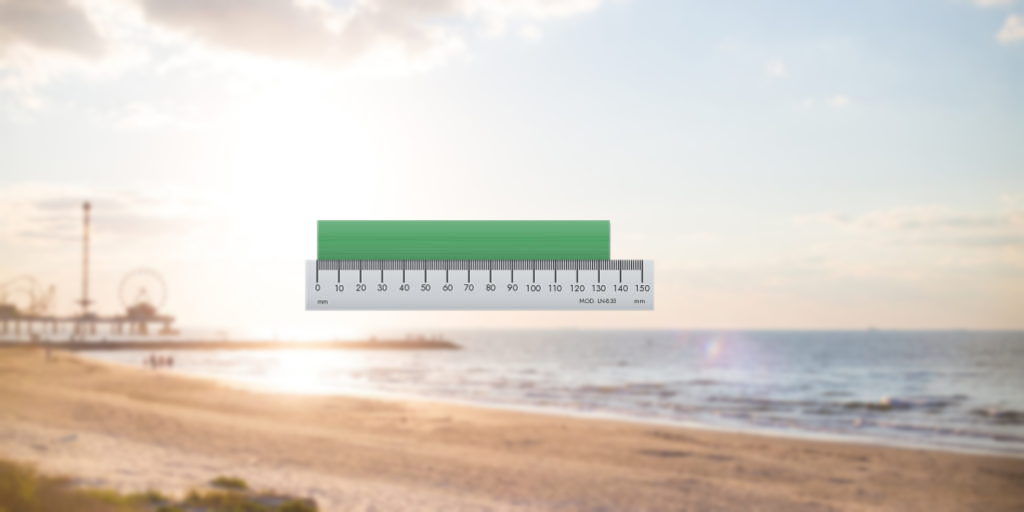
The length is **135** mm
